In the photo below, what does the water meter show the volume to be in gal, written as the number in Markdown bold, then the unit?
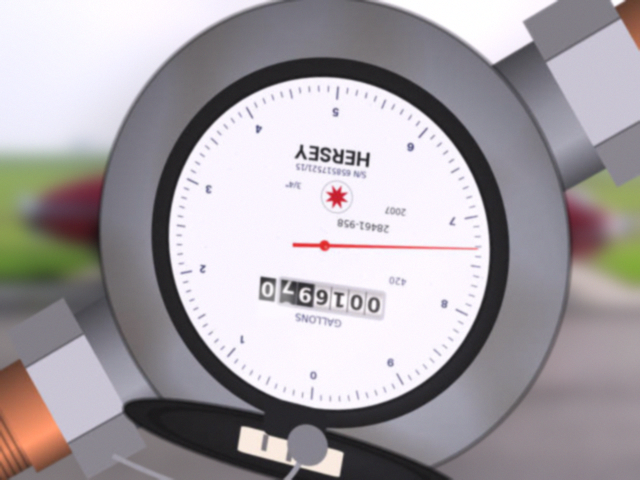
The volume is **16967.3** gal
